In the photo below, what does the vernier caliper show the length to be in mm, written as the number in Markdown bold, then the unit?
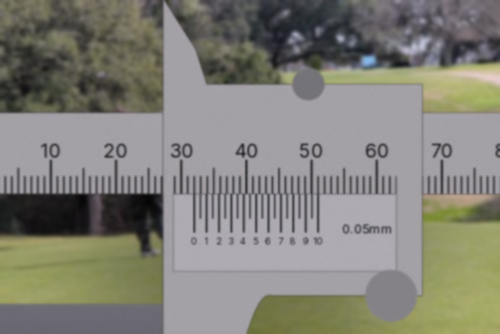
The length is **32.0** mm
